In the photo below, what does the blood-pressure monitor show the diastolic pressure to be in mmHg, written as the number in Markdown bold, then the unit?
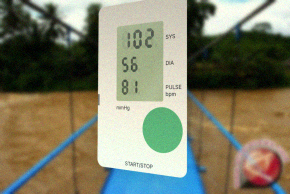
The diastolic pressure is **56** mmHg
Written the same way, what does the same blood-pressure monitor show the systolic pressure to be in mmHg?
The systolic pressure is **102** mmHg
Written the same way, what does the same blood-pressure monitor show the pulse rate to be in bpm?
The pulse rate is **81** bpm
